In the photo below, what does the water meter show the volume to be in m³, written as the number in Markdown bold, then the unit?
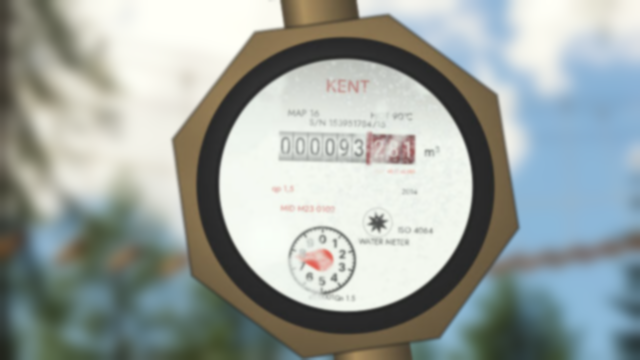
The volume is **93.2817** m³
